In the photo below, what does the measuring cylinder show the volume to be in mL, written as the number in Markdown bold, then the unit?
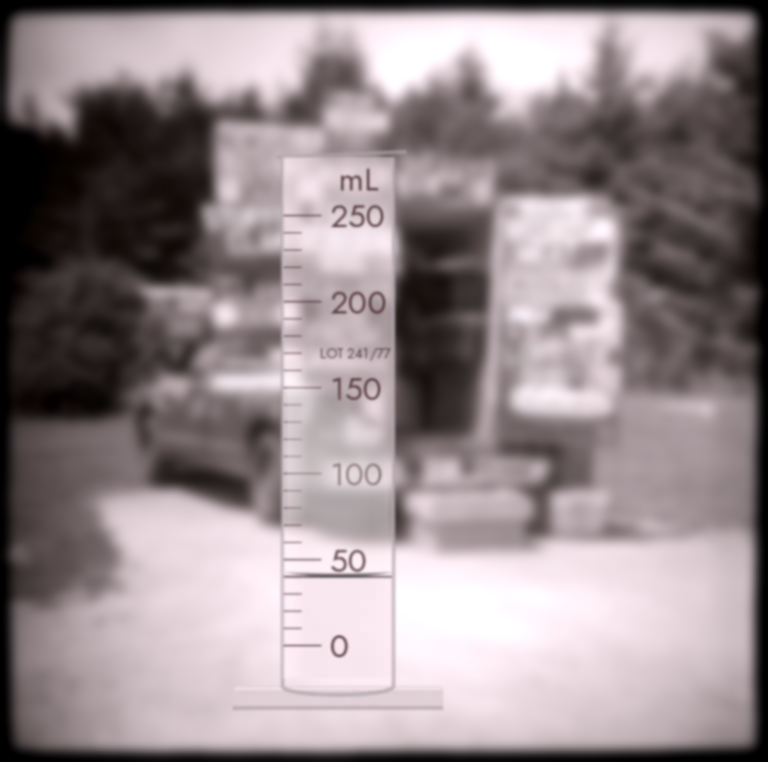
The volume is **40** mL
